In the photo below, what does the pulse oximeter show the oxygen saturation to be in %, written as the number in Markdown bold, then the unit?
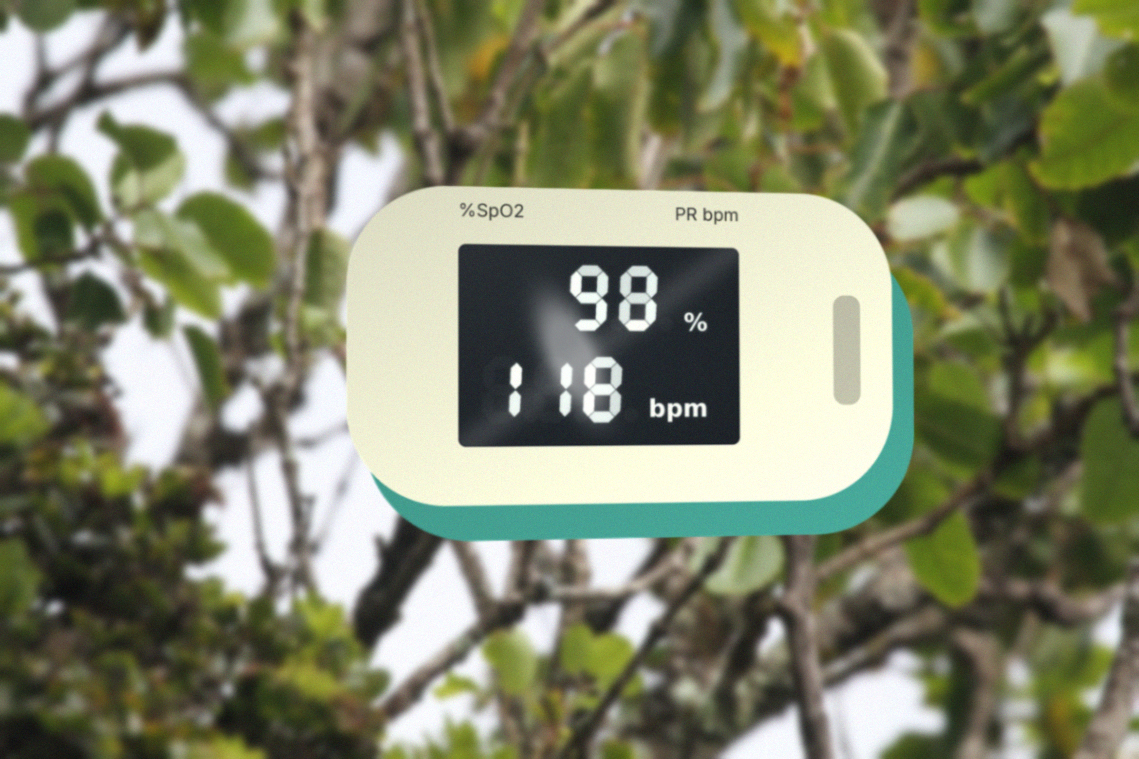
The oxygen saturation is **98** %
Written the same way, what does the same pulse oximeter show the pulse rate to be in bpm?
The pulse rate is **118** bpm
